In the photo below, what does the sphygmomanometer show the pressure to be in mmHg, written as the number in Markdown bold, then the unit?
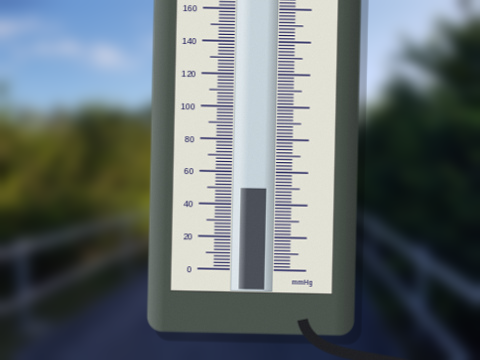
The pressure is **50** mmHg
